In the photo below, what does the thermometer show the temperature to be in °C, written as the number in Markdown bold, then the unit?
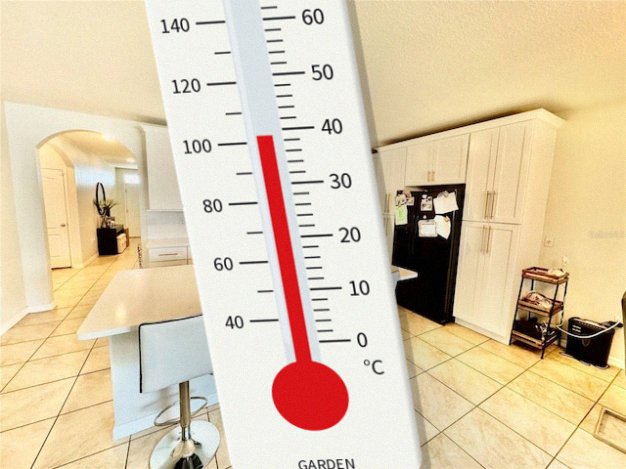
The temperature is **39** °C
